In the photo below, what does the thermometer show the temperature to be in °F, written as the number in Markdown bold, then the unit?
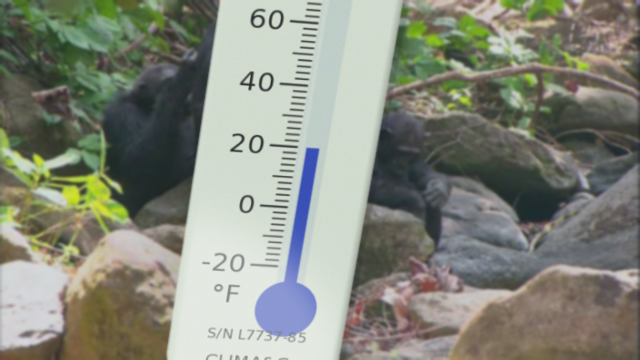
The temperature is **20** °F
